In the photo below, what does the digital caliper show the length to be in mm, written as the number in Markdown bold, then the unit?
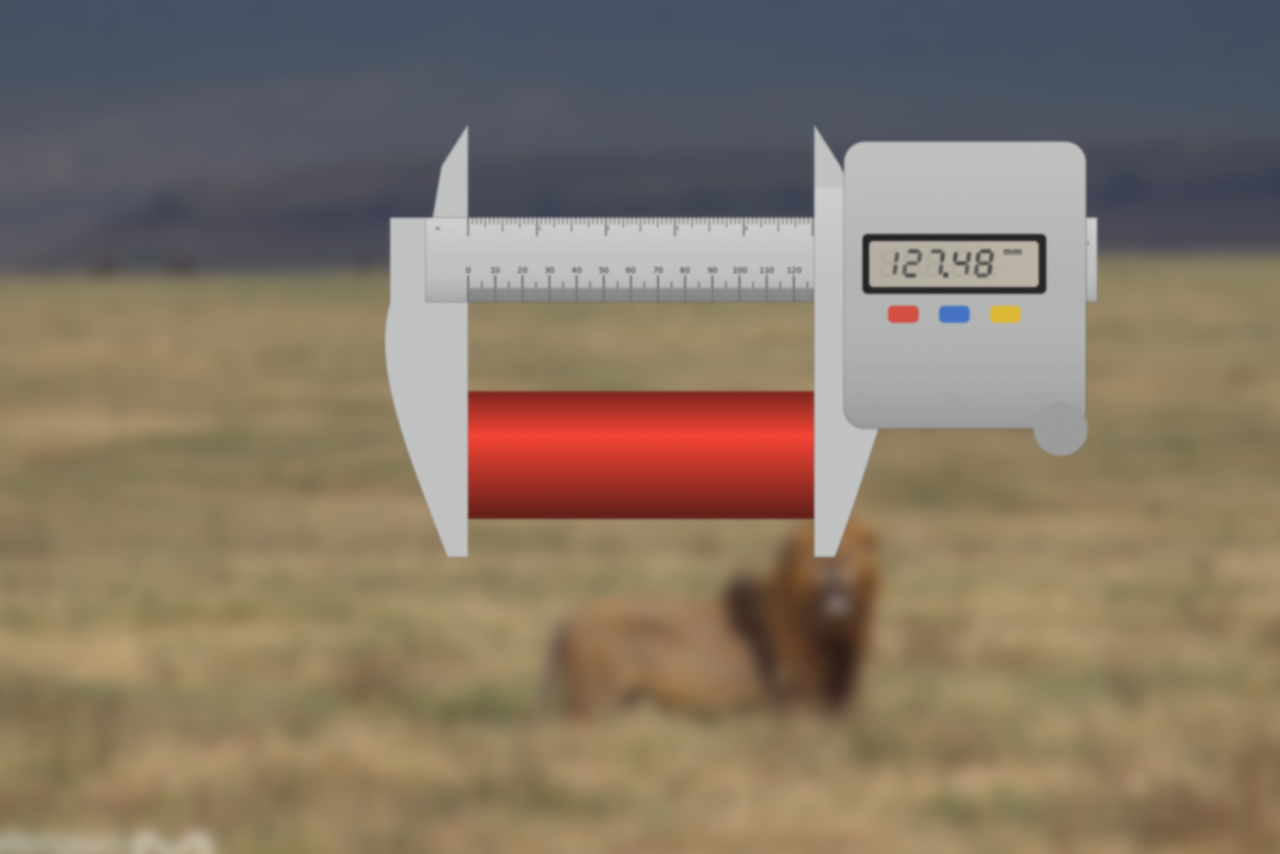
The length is **127.48** mm
